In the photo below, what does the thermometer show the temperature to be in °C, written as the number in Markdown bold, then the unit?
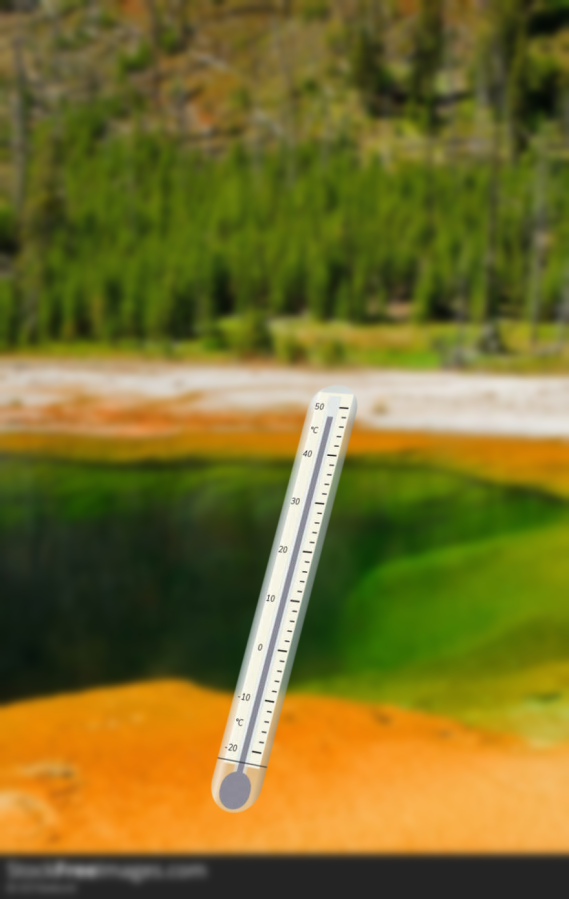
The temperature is **48** °C
